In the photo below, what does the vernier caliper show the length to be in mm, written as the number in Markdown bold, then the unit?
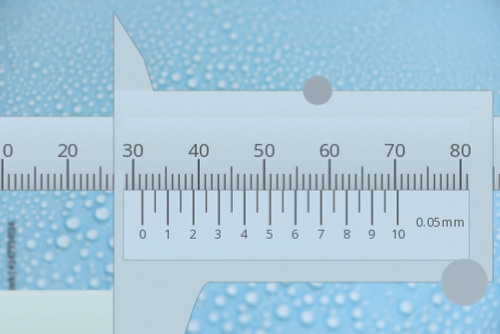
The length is **31.4** mm
